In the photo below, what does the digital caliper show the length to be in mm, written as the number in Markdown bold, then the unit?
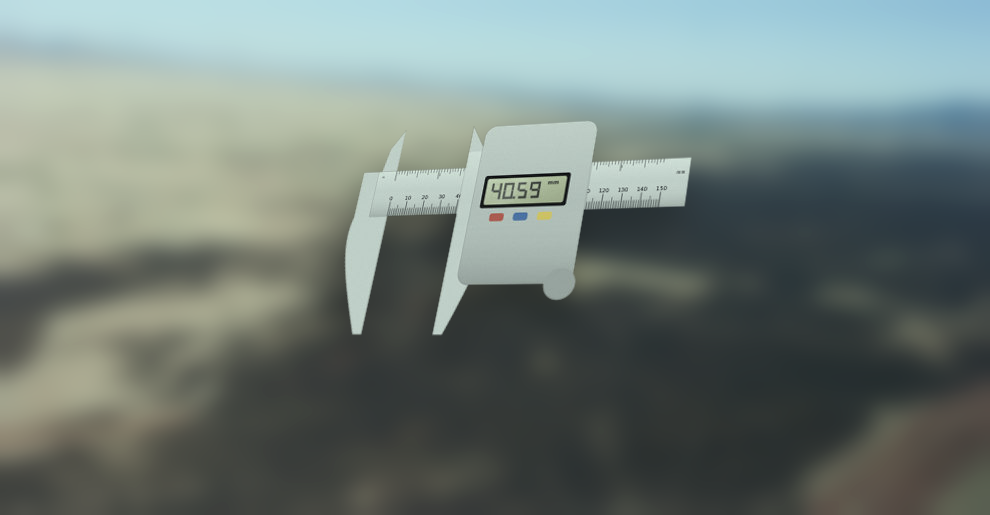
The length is **40.59** mm
